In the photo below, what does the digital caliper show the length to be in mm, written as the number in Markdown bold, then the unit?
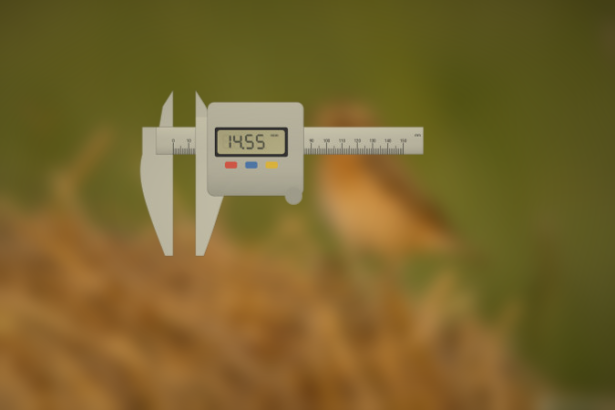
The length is **14.55** mm
